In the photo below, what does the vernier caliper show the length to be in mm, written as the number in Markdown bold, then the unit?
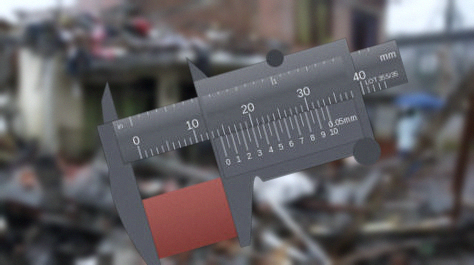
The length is **14.2** mm
